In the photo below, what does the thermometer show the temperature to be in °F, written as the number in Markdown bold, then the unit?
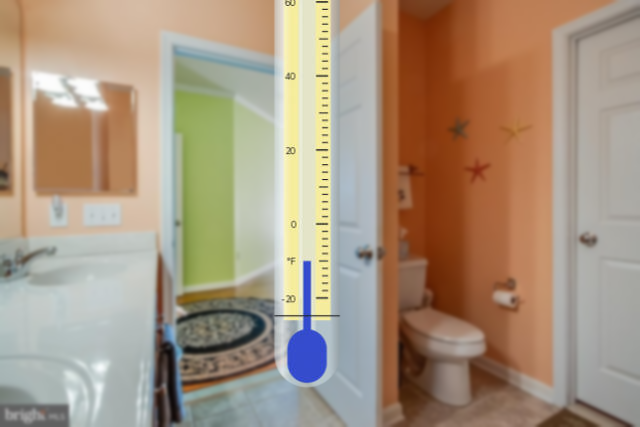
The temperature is **-10** °F
